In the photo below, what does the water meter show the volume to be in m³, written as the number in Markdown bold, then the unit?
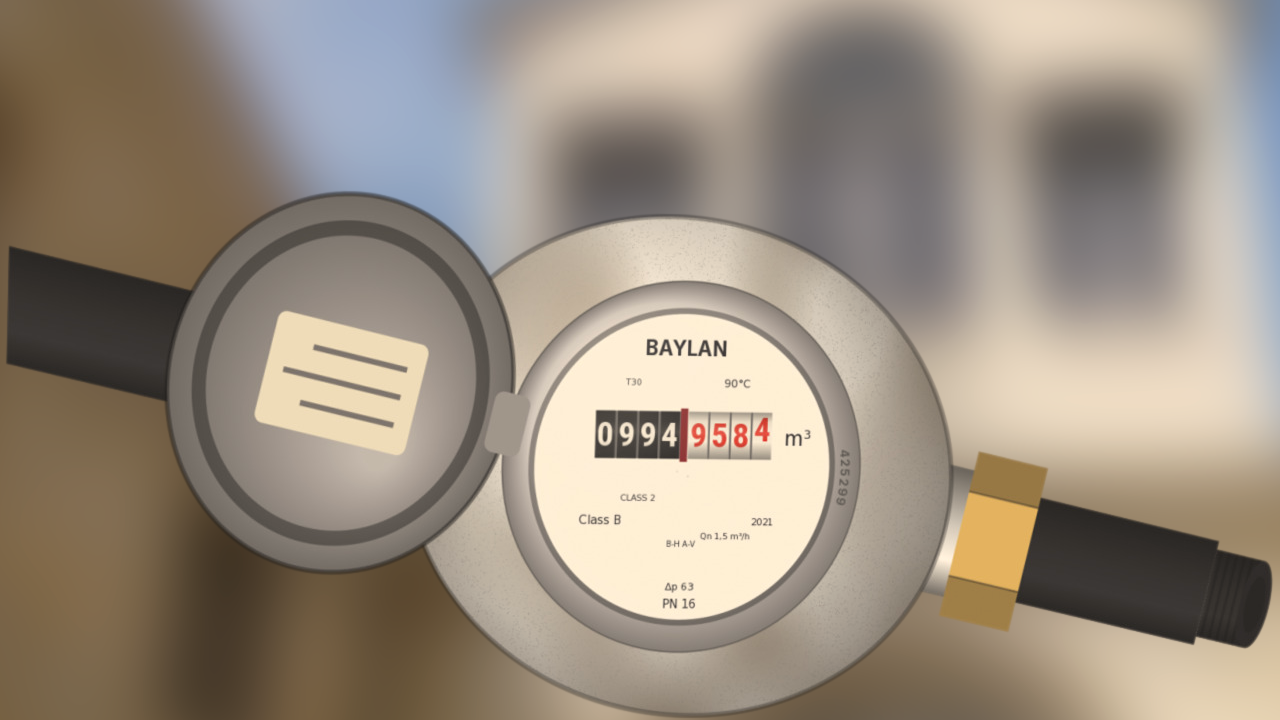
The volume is **994.9584** m³
